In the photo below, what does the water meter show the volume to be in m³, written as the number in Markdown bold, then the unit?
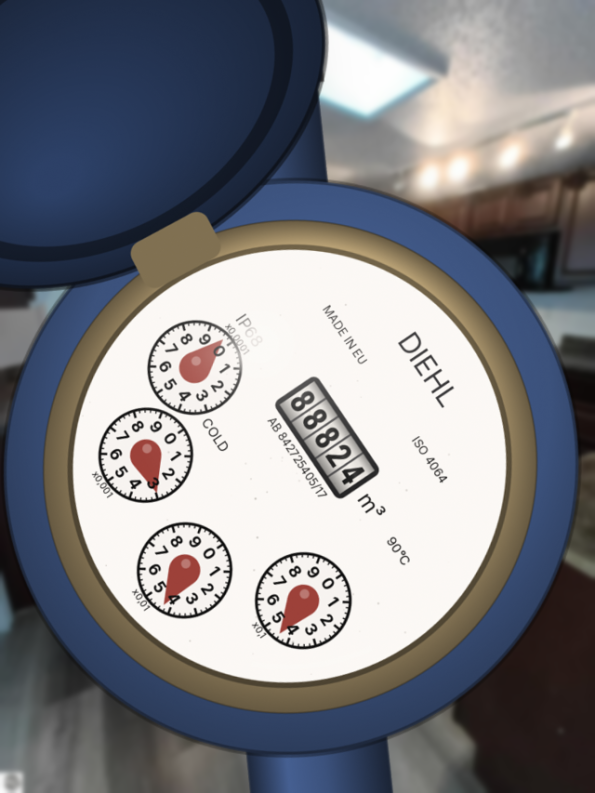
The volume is **88824.4429** m³
